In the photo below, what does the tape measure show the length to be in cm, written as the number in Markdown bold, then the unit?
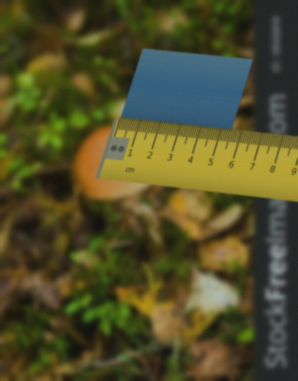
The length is **5.5** cm
